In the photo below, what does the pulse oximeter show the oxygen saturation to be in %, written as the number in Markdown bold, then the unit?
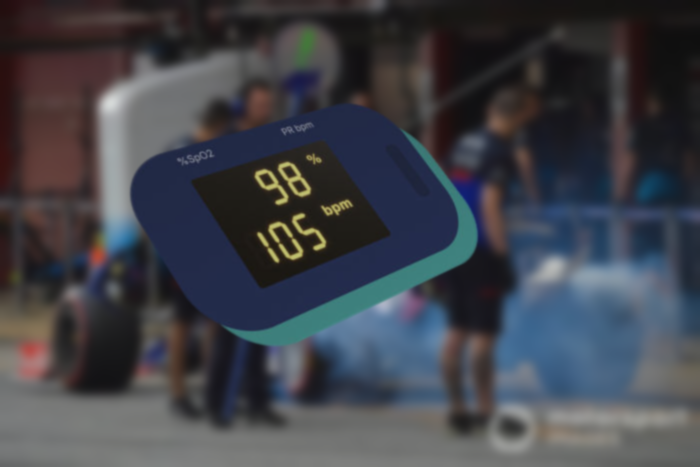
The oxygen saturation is **98** %
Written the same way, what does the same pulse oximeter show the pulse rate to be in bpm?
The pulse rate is **105** bpm
